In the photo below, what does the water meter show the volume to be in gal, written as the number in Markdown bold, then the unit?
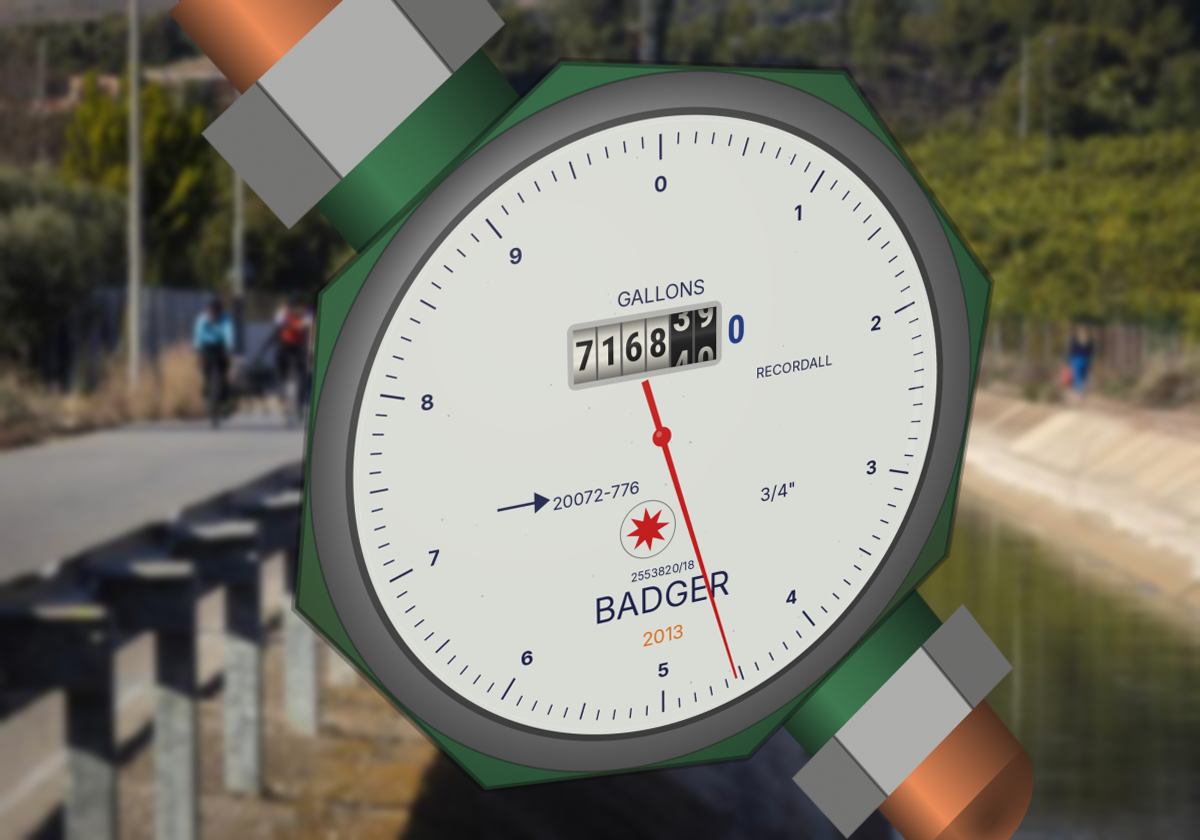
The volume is **7168394.5** gal
